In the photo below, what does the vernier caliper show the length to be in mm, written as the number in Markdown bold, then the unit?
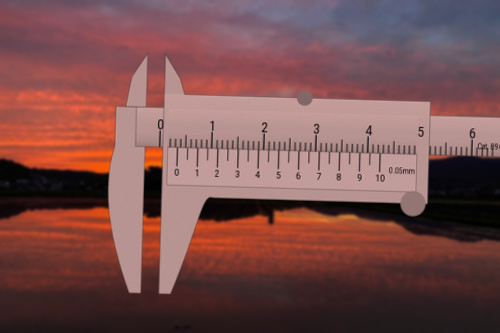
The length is **3.4** mm
